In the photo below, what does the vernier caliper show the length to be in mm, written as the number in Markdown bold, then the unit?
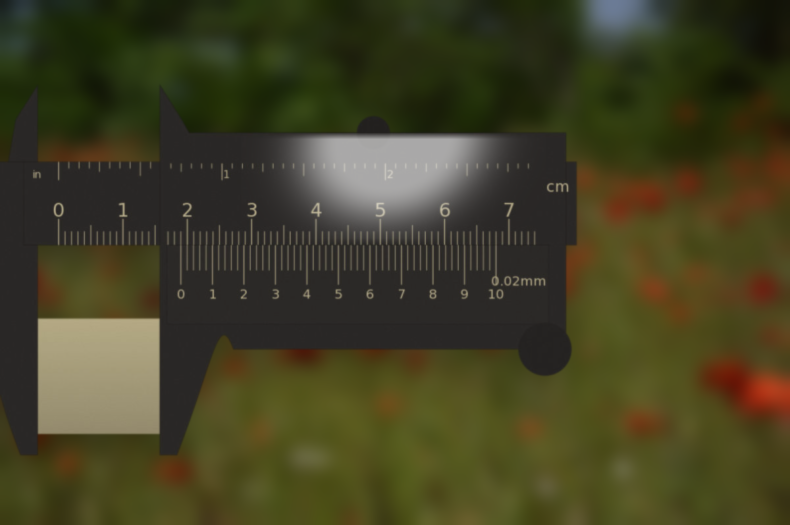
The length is **19.0** mm
